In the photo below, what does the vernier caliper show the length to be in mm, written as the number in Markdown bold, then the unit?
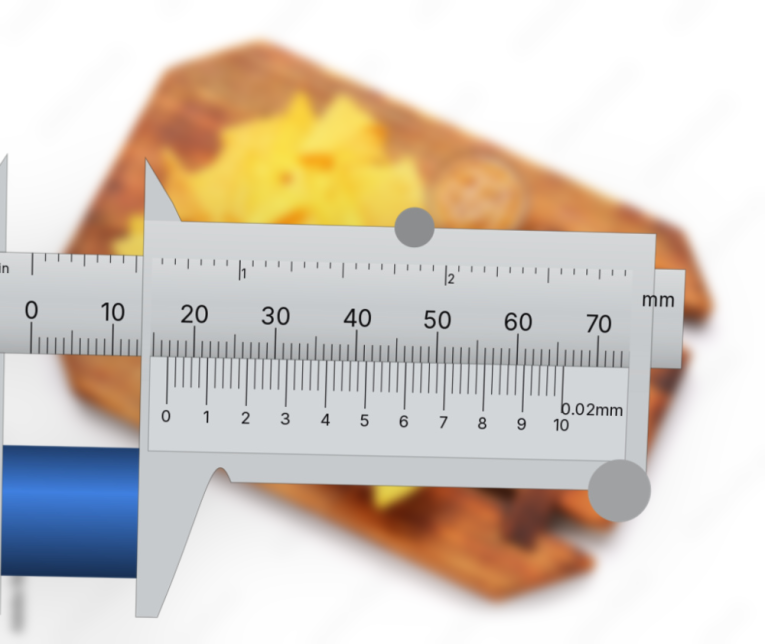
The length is **16.8** mm
